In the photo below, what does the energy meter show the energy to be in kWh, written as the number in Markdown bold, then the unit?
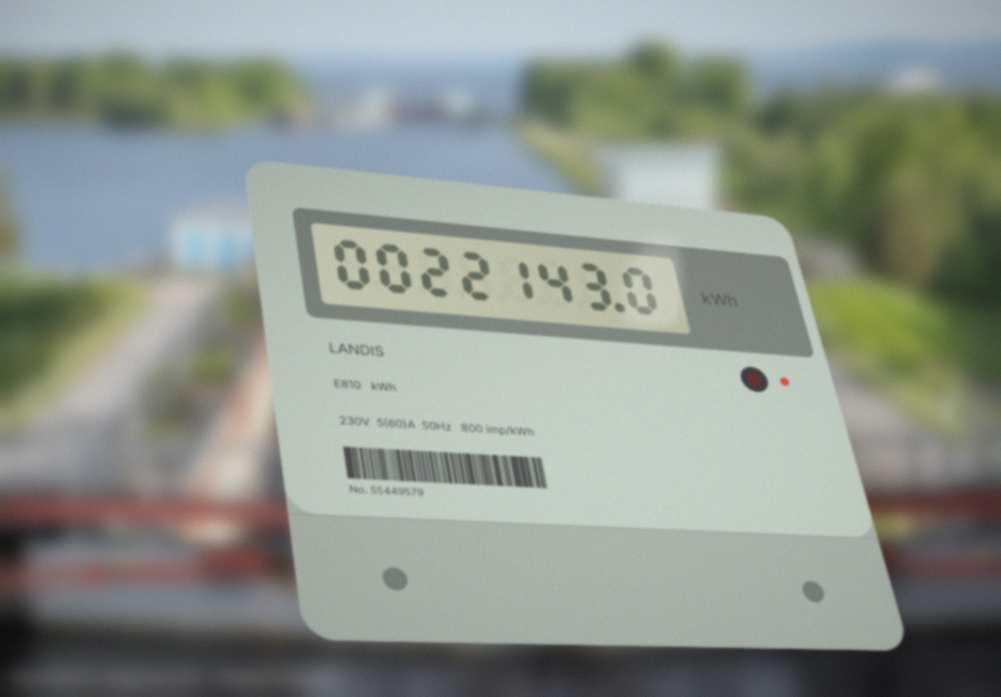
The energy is **22143.0** kWh
